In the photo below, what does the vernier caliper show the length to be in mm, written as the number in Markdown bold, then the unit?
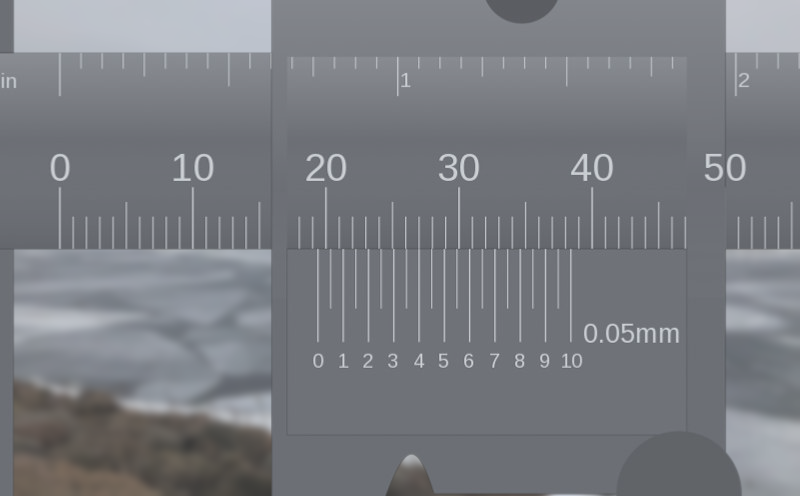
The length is **19.4** mm
